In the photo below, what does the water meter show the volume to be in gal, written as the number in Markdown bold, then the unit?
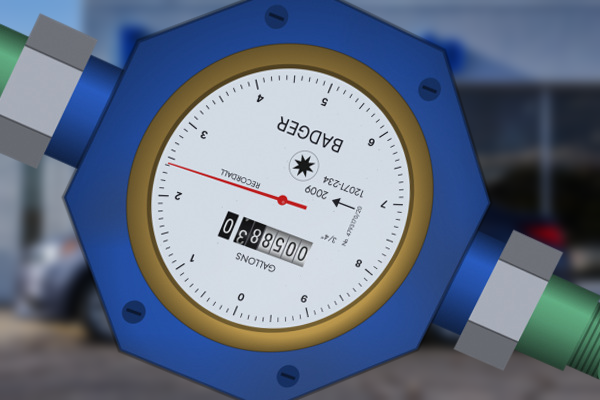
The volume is **58832.4** gal
